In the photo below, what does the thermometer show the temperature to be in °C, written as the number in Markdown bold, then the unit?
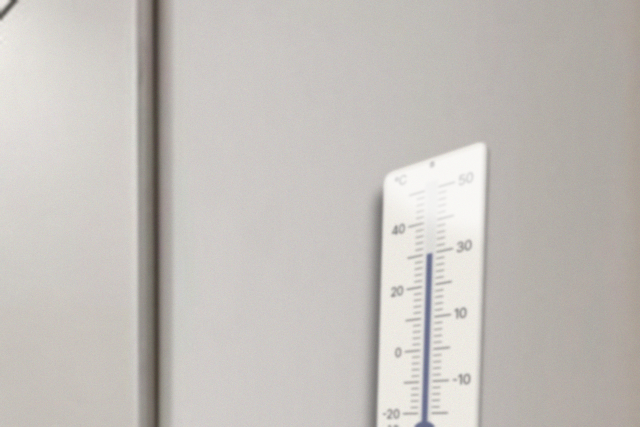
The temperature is **30** °C
